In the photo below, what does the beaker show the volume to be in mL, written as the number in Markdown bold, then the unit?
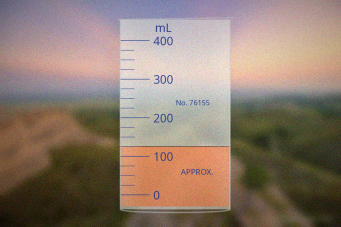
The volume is **125** mL
